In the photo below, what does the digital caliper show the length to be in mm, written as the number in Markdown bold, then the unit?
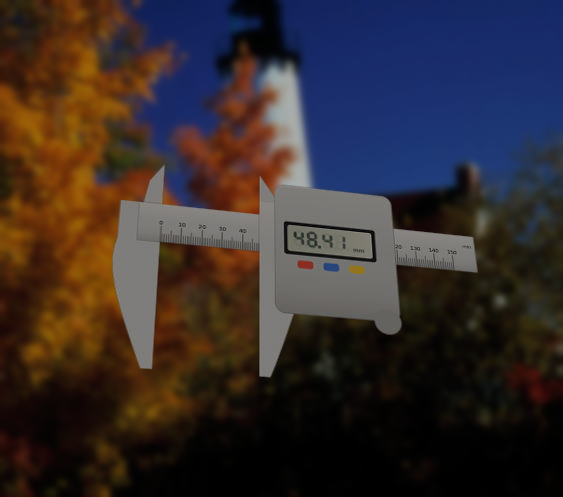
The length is **48.41** mm
